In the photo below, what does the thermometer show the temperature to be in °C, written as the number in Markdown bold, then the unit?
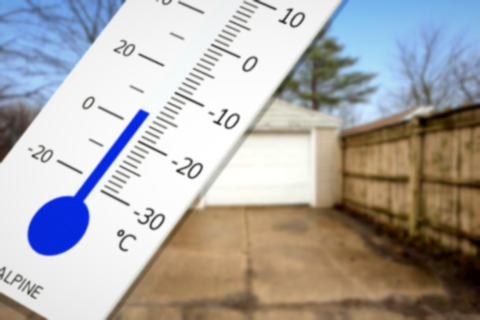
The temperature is **-15** °C
